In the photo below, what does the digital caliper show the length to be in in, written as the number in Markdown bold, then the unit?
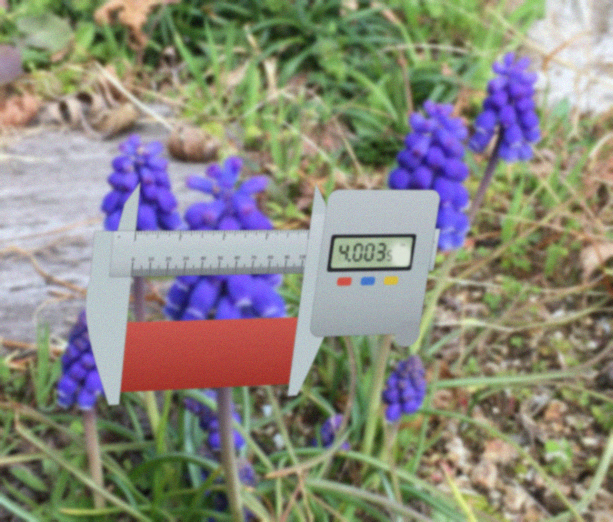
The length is **4.0035** in
